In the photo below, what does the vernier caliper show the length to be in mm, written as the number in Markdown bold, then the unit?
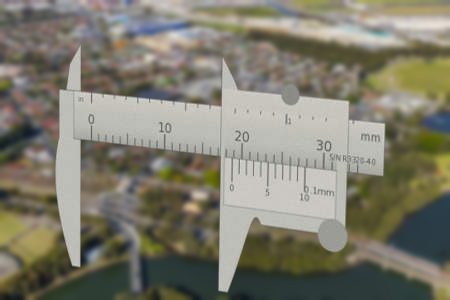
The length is **18.8** mm
